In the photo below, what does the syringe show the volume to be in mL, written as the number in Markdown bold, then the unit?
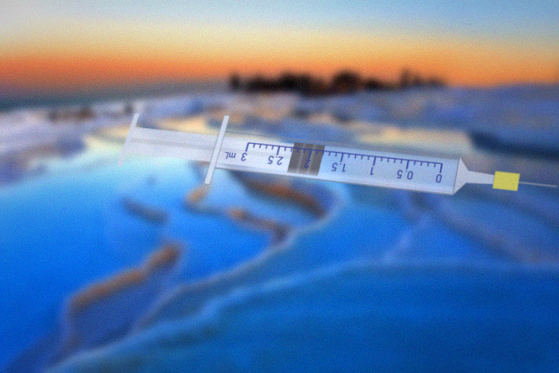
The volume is **1.8** mL
